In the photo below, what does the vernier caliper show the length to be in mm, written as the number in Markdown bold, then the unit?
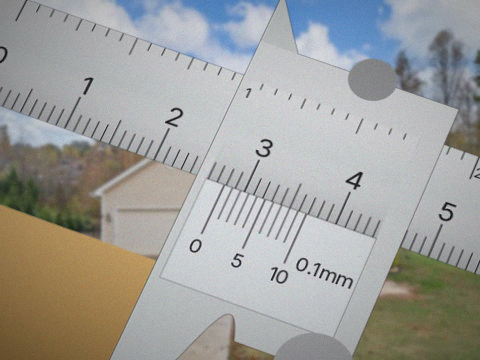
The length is **27.8** mm
